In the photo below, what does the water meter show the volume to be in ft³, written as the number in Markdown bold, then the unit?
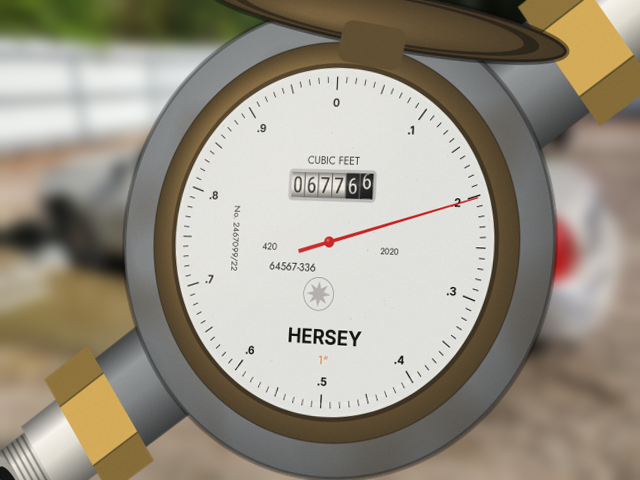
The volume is **67766.20** ft³
